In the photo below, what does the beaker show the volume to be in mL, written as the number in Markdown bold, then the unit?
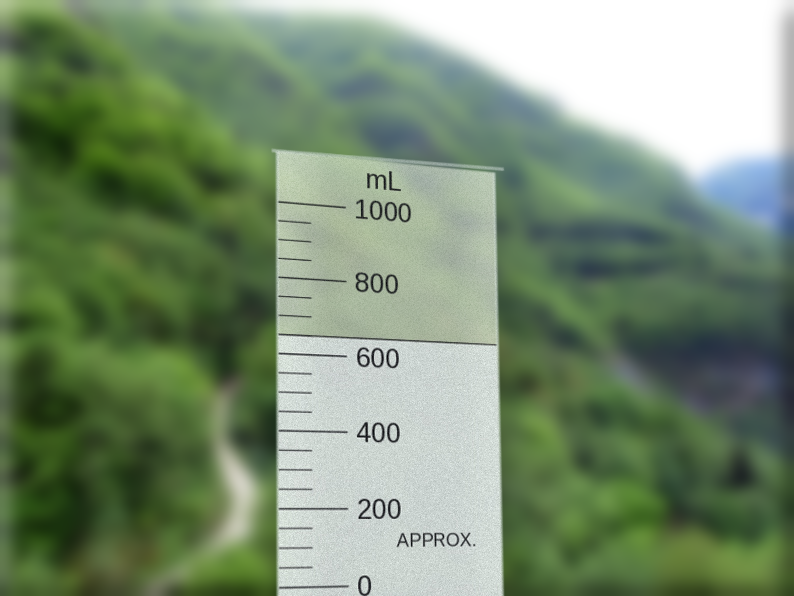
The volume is **650** mL
